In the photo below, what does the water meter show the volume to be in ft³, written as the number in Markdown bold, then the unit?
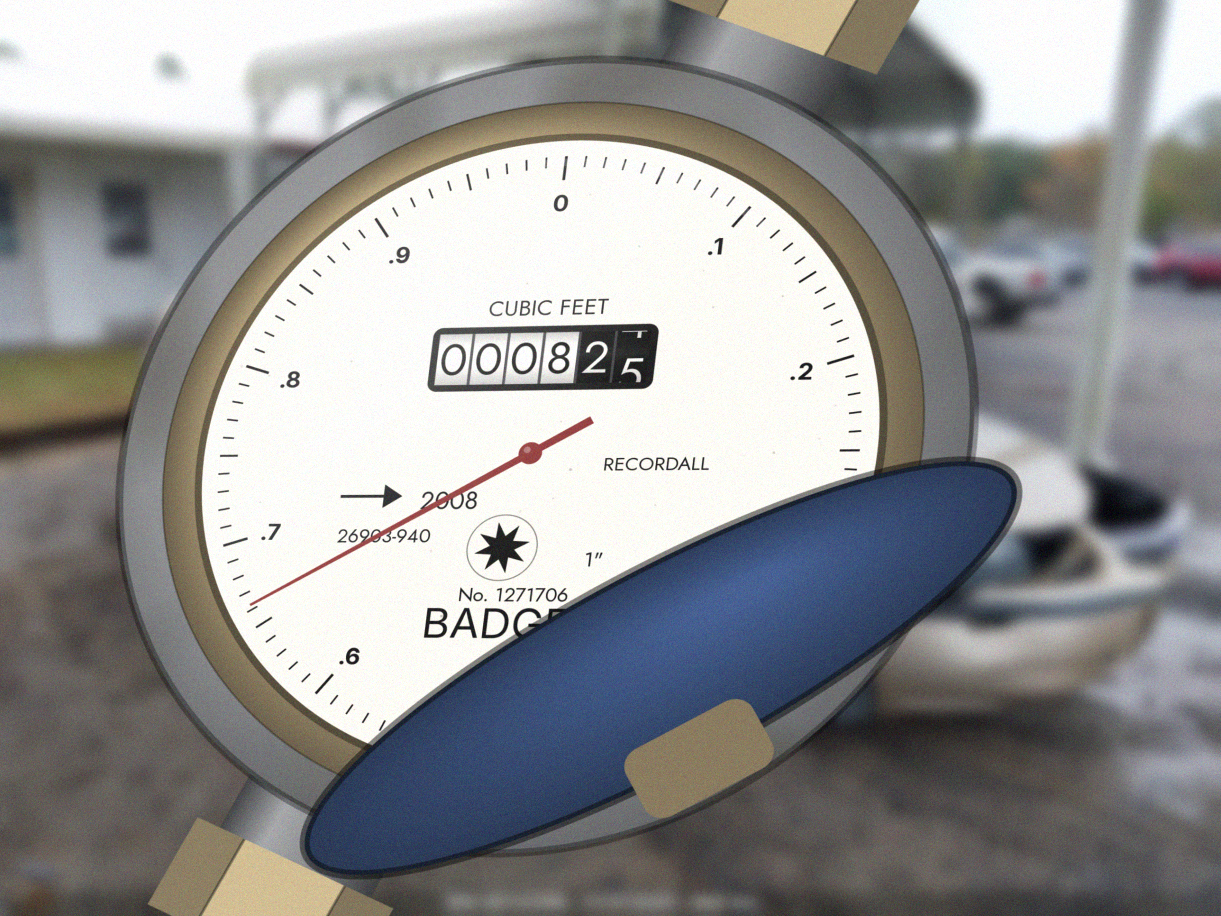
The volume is **824.66** ft³
